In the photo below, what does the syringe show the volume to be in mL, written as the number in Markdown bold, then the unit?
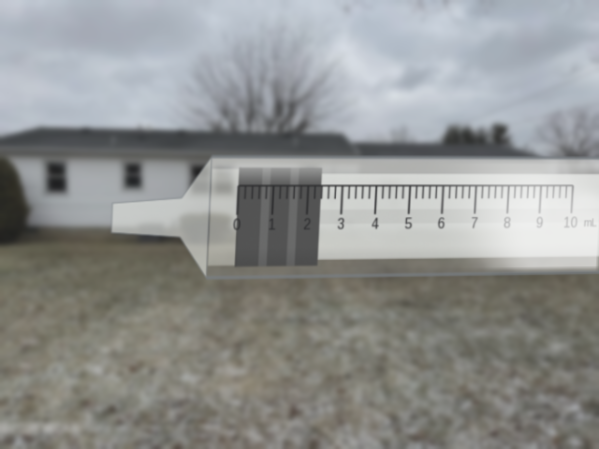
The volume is **0** mL
